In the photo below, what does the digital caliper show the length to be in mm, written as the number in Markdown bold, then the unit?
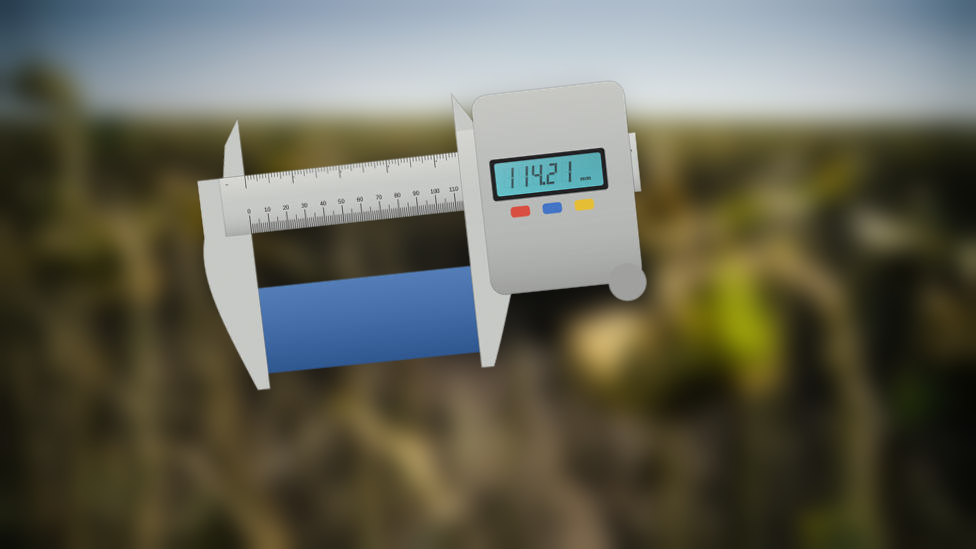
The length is **114.21** mm
